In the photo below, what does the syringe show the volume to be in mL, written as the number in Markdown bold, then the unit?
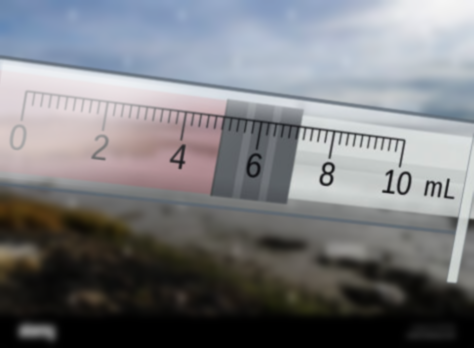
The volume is **5** mL
